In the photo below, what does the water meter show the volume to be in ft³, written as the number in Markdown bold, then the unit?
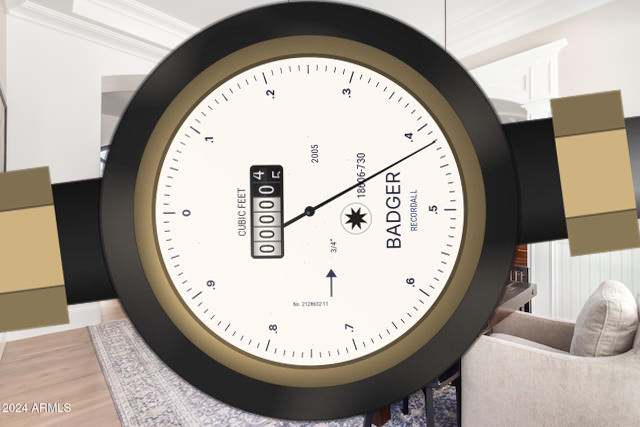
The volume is **4.42** ft³
